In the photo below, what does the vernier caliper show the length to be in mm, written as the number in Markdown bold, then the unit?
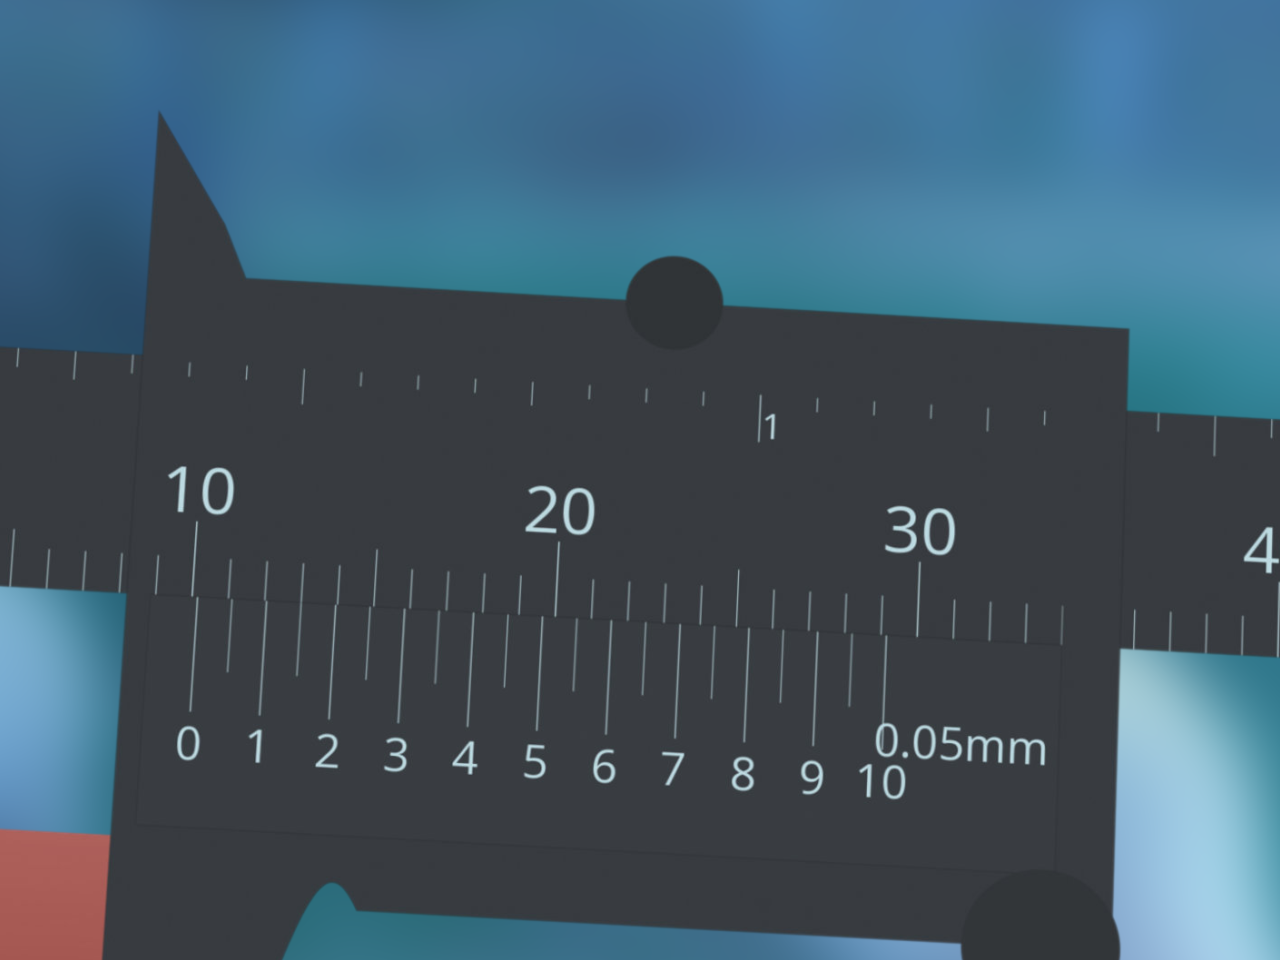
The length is **10.15** mm
